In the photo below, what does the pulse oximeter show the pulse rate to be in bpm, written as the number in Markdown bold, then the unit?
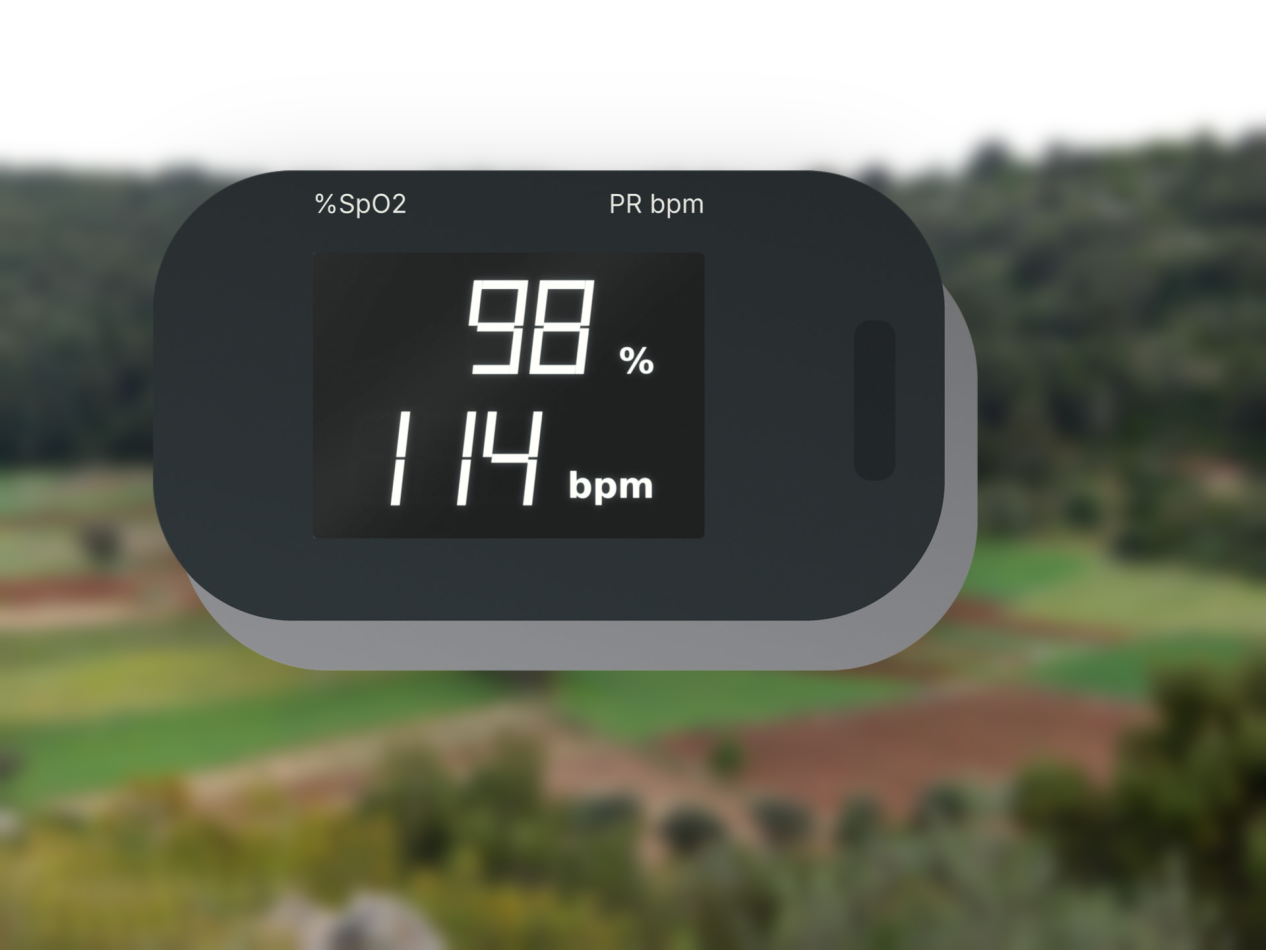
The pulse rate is **114** bpm
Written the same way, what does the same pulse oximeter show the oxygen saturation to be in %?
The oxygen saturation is **98** %
